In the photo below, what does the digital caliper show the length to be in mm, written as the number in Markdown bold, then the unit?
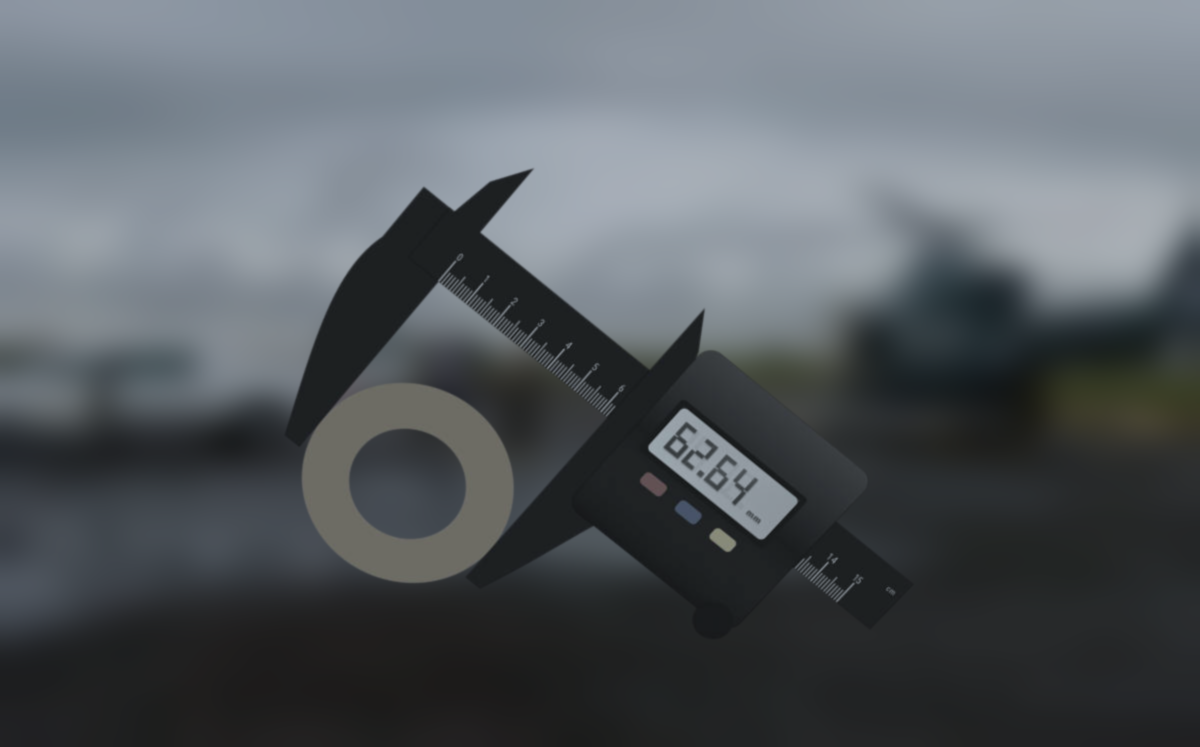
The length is **62.64** mm
